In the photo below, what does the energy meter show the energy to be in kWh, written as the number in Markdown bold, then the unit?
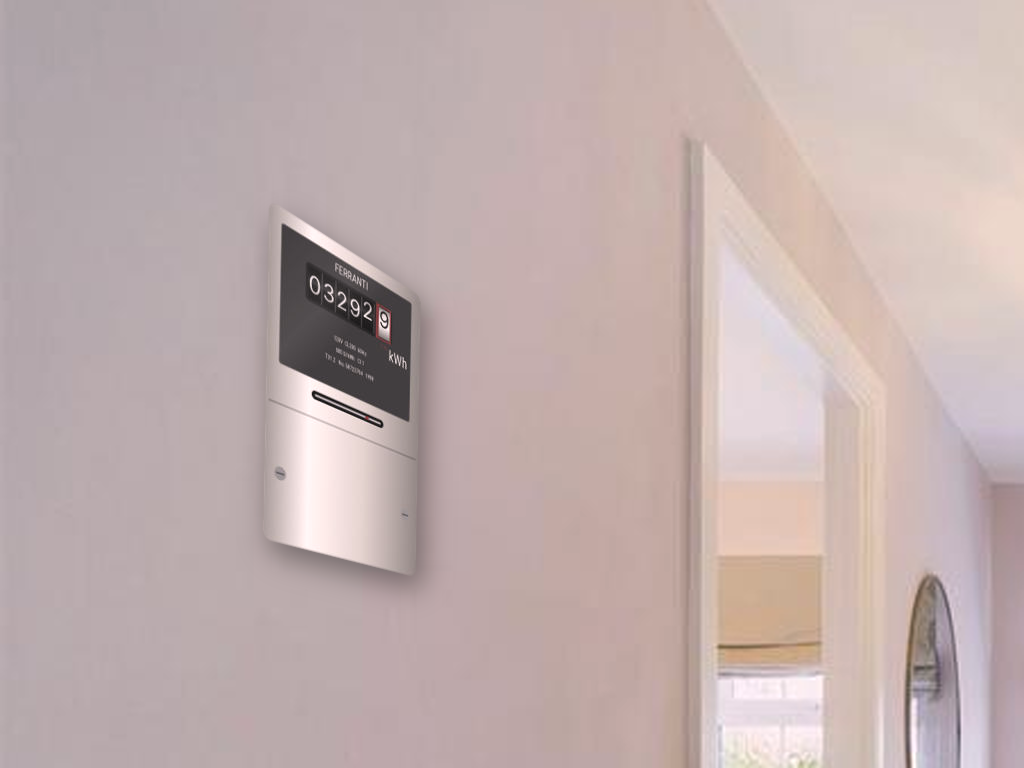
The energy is **3292.9** kWh
